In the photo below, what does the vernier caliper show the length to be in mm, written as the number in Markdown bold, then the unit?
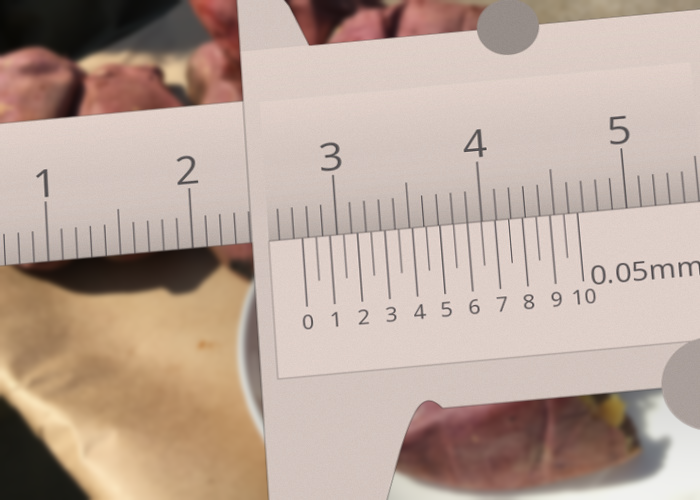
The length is **27.6** mm
